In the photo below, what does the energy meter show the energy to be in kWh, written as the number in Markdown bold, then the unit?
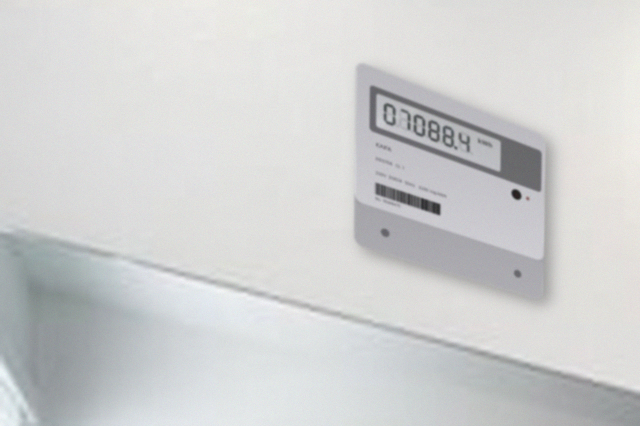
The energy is **7088.4** kWh
